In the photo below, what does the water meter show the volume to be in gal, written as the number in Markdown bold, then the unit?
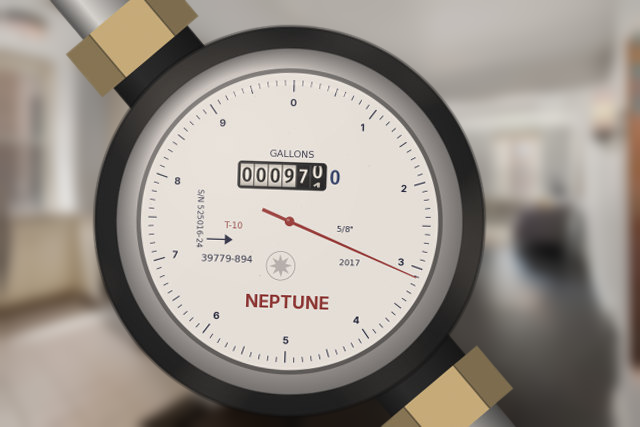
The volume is **9703.1** gal
